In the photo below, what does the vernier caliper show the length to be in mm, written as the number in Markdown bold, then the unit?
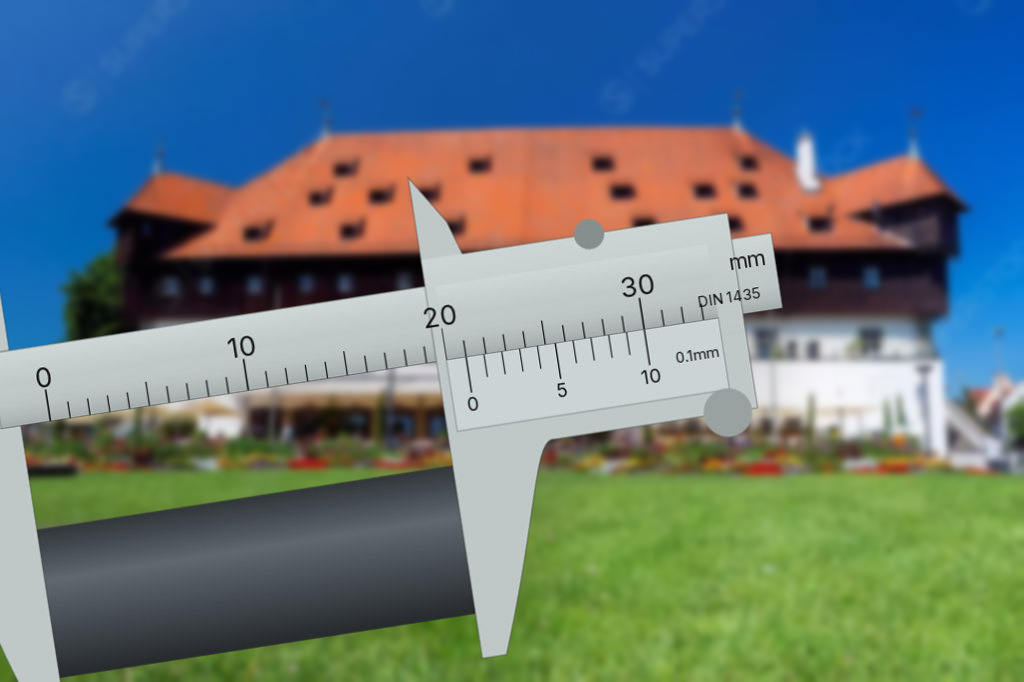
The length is **21.0** mm
